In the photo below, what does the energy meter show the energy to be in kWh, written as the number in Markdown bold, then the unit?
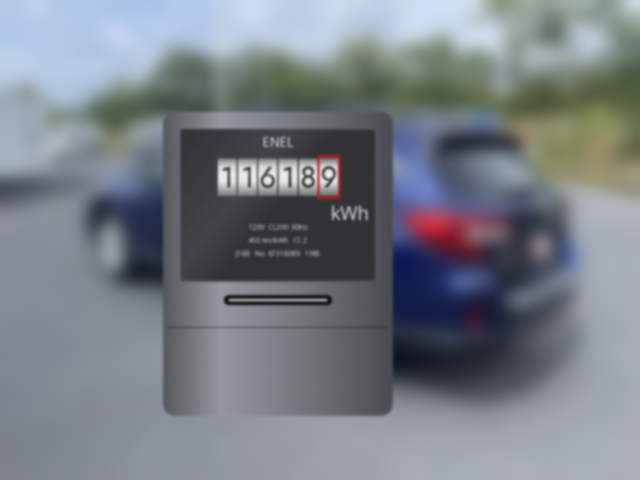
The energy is **11618.9** kWh
